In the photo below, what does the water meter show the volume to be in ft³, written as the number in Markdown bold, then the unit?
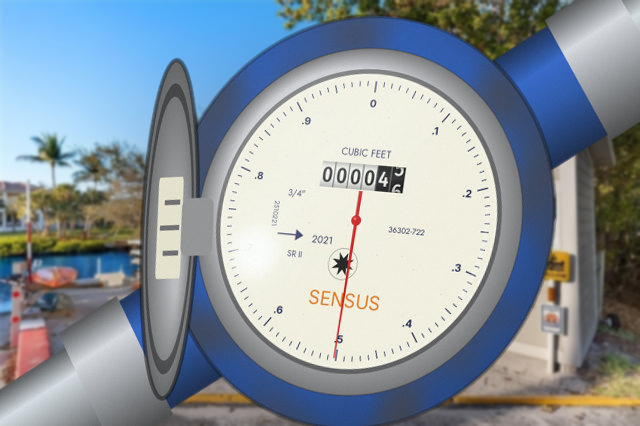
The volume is **45.50** ft³
